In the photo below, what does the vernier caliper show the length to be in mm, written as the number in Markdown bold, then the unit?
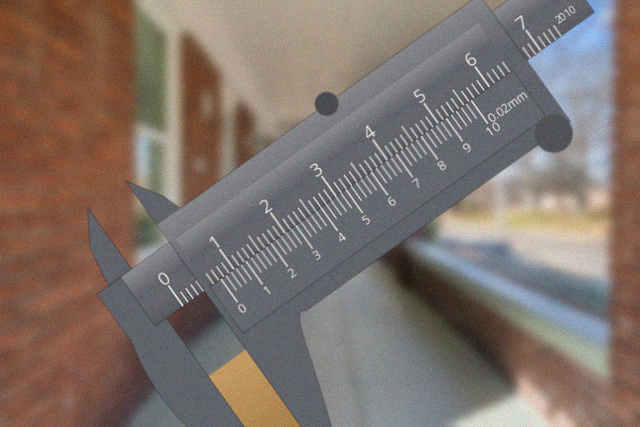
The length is **7.4** mm
